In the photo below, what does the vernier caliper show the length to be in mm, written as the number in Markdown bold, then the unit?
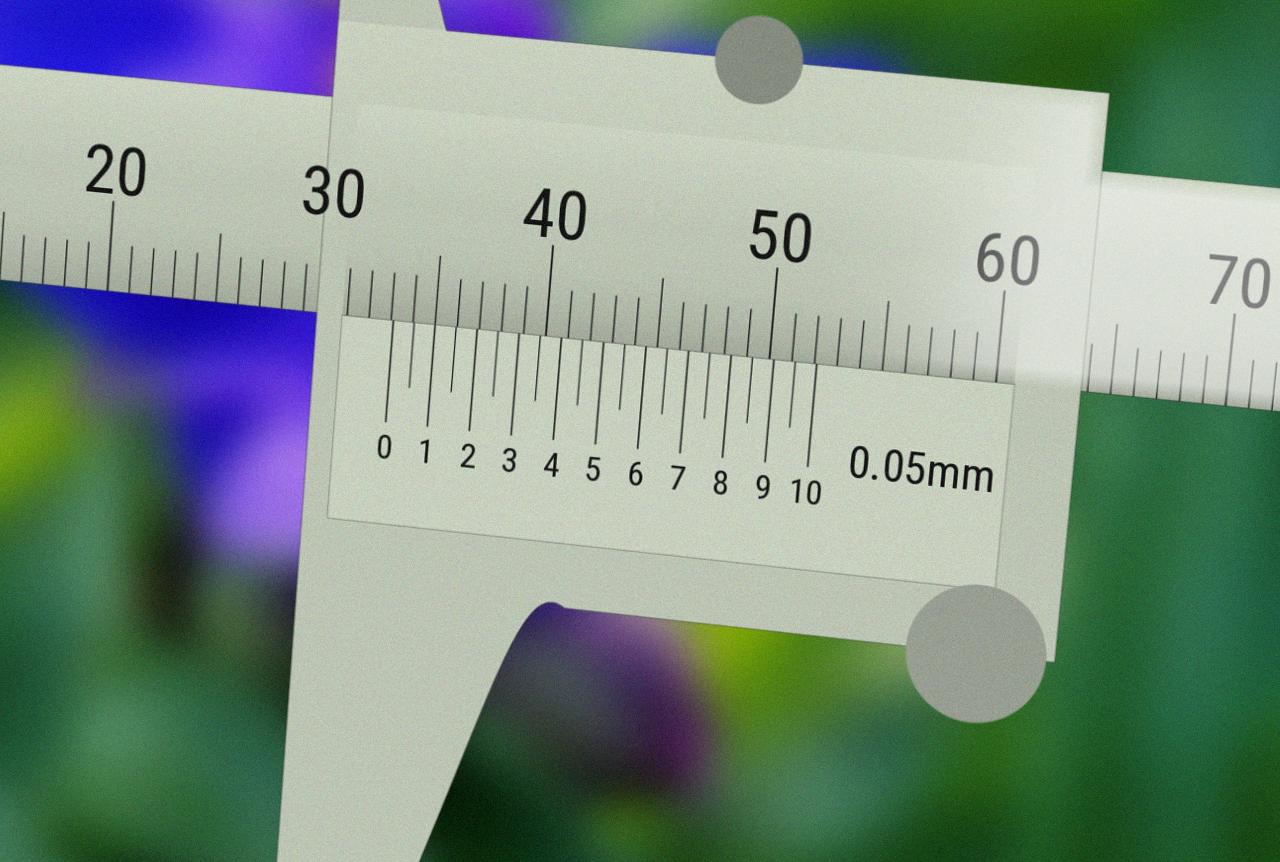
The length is **33.1** mm
